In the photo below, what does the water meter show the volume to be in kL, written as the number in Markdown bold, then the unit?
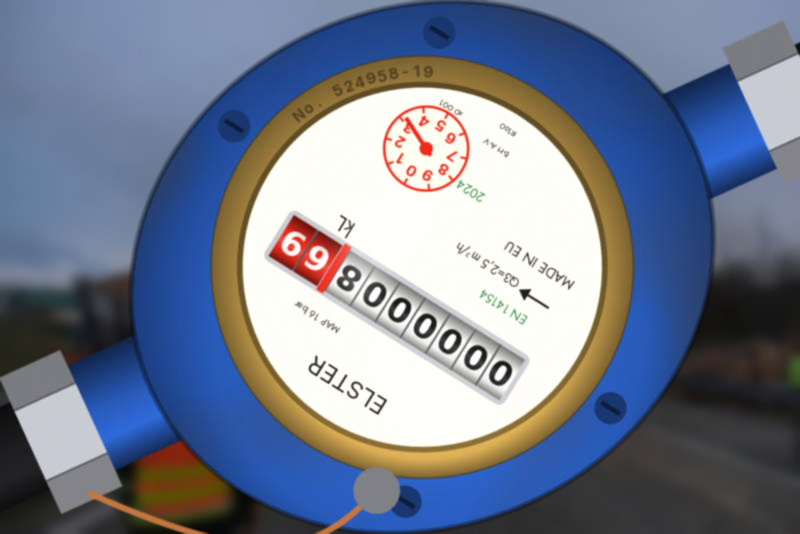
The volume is **8.693** kL
